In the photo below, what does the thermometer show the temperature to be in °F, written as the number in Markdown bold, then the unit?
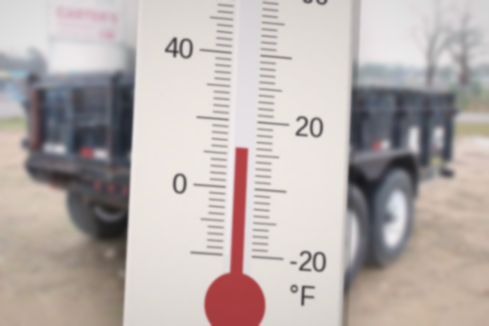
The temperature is **12** °F
